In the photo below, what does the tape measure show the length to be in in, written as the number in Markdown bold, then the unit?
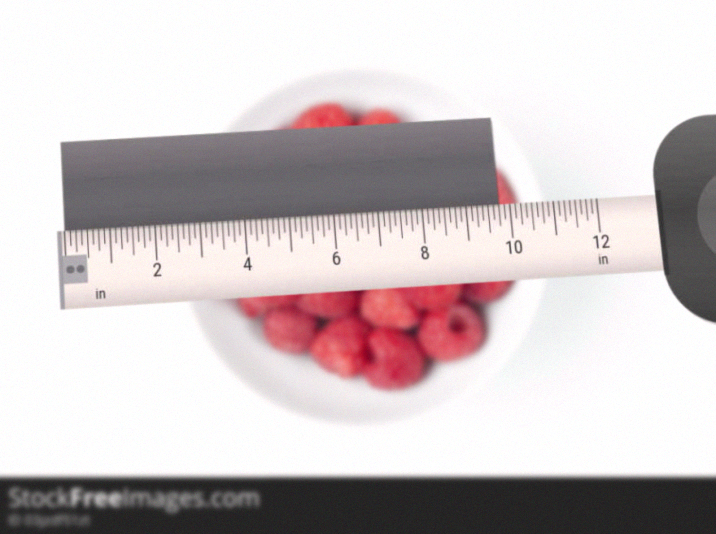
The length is **9.75** in
